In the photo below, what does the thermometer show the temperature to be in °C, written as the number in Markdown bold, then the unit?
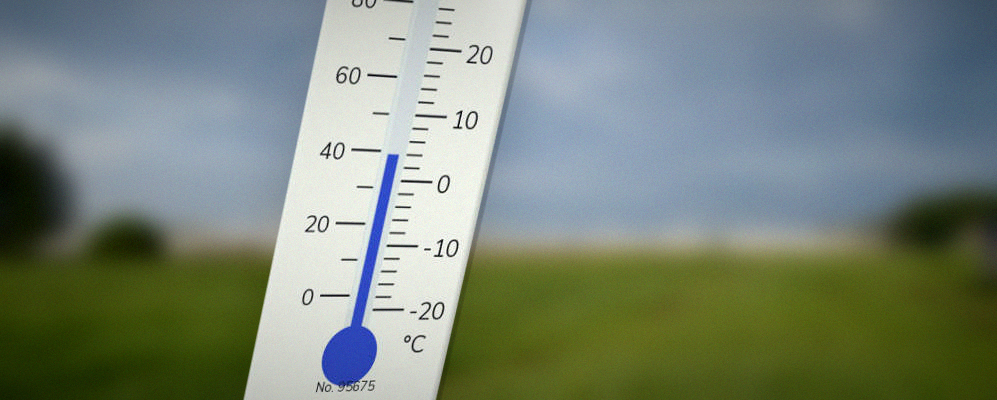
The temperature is **4** °C
